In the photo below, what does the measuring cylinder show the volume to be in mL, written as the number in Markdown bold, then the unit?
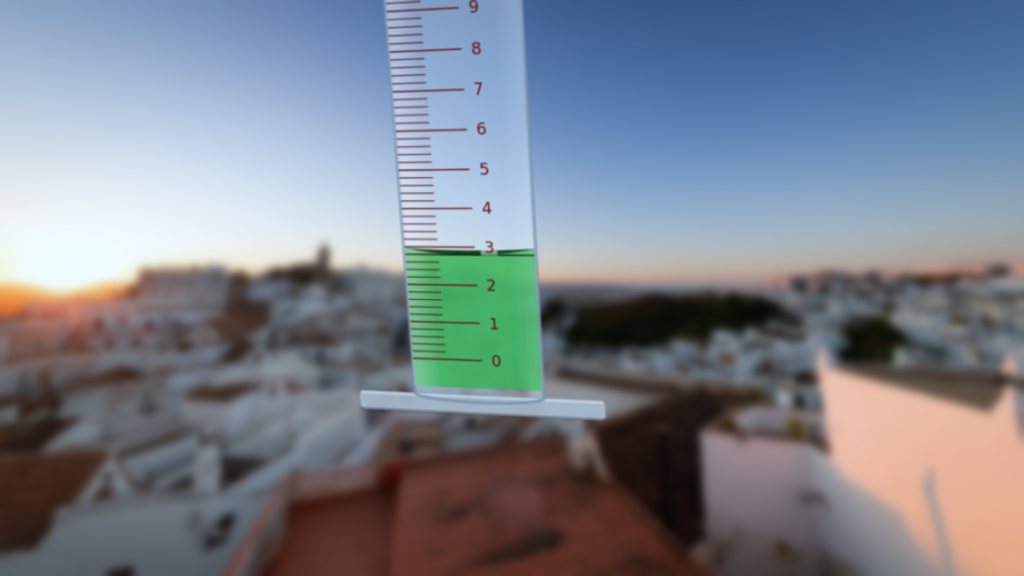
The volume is **2.8** mL
